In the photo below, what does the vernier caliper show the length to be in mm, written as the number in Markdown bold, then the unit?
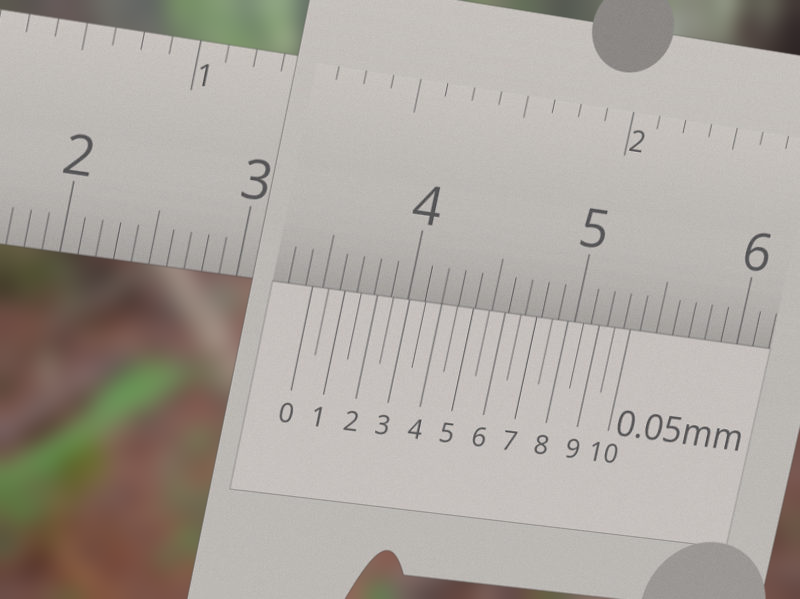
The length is **34.4** mm
